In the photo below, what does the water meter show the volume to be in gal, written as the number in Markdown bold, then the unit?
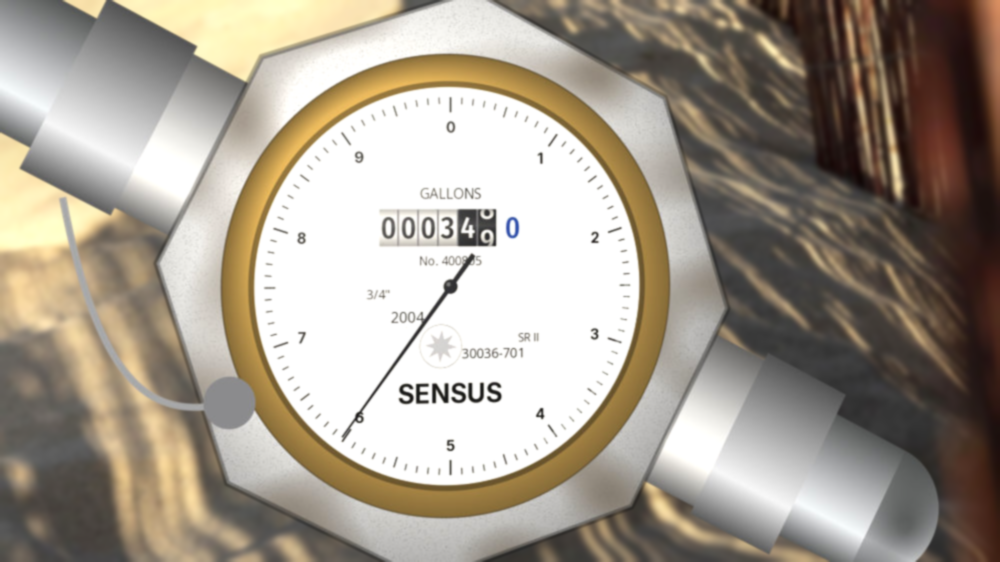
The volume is **3486.0** gal
